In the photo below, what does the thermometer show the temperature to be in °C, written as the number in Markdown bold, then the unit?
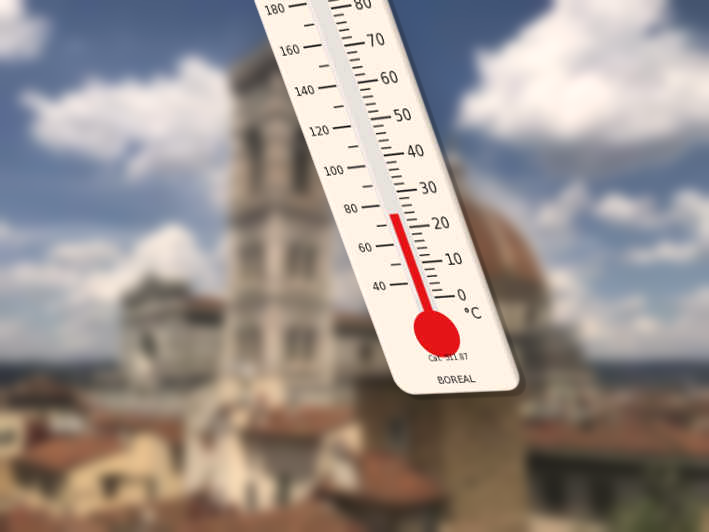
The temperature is **24** °C
